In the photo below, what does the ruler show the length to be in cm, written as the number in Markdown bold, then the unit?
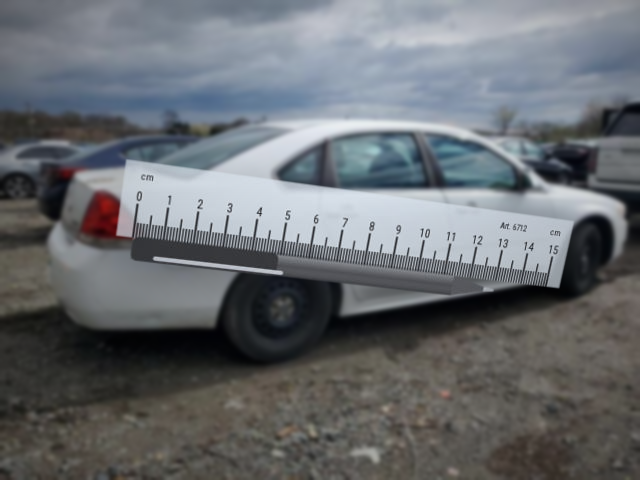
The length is **13** cm
